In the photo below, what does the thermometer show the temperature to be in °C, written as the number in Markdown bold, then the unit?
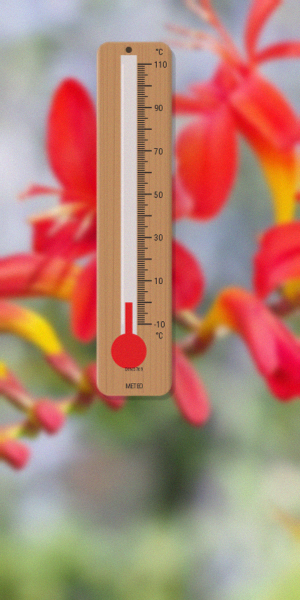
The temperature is **0** °C
